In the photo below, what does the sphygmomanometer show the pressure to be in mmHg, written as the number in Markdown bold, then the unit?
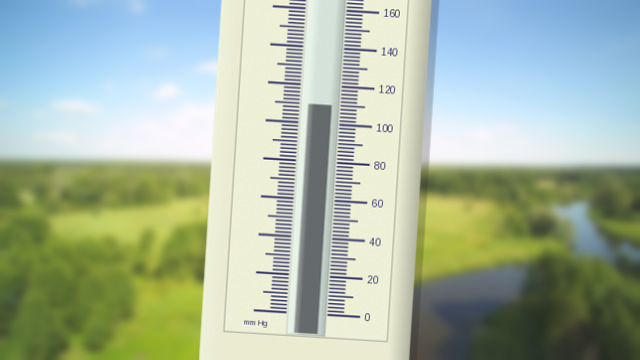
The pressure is **110** mmHg
